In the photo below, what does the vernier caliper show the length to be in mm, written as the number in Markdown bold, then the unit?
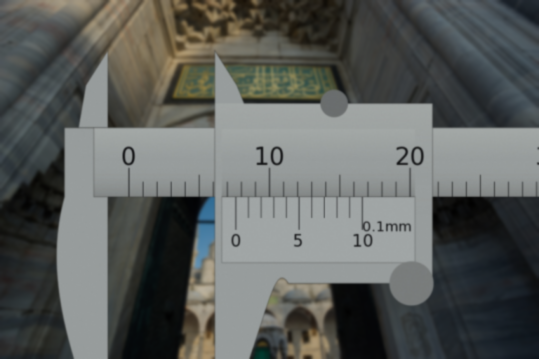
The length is **7.6** mm
